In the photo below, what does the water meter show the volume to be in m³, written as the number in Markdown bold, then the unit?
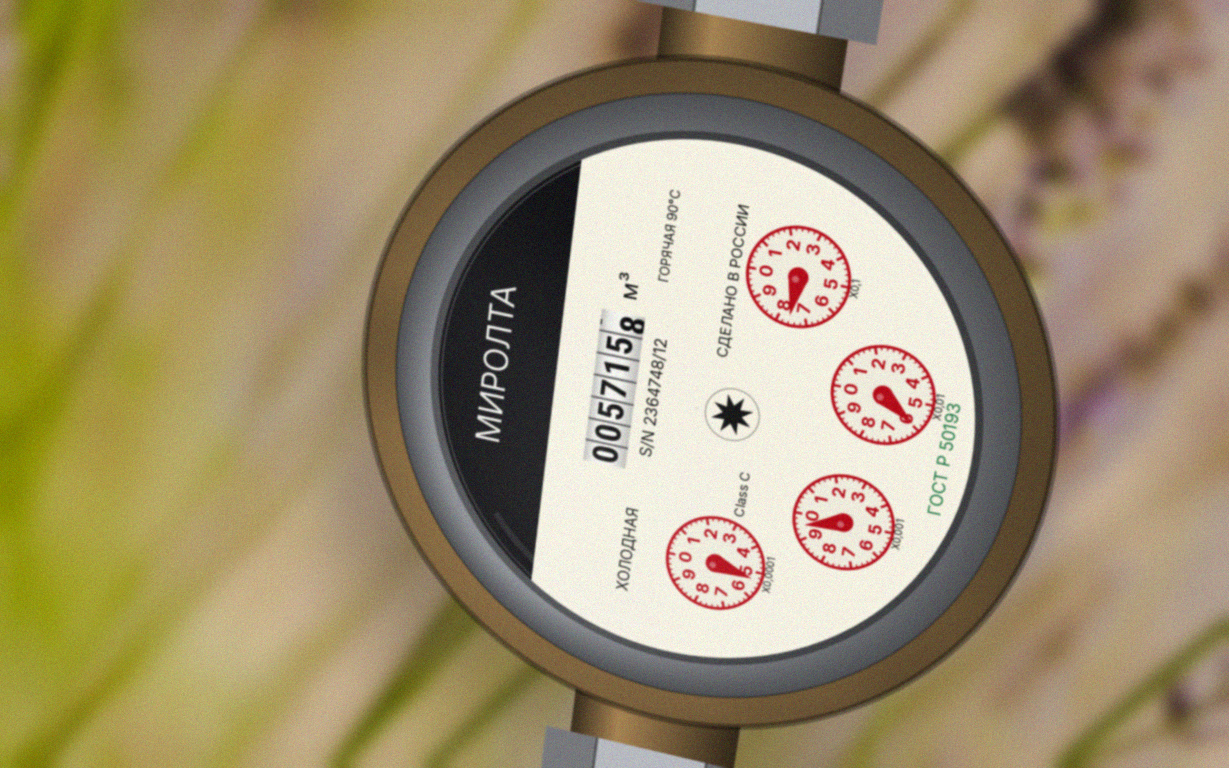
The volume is **57157.7595** m³
